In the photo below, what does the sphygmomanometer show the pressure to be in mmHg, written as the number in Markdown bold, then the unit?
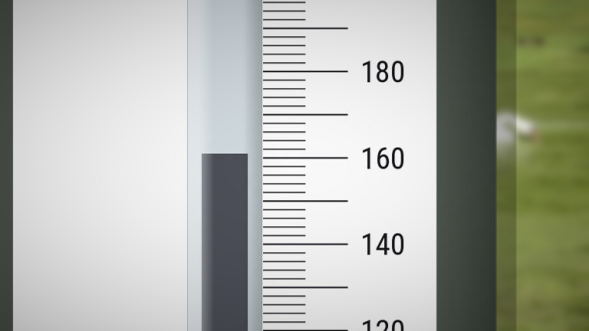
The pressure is **161** mmHg
